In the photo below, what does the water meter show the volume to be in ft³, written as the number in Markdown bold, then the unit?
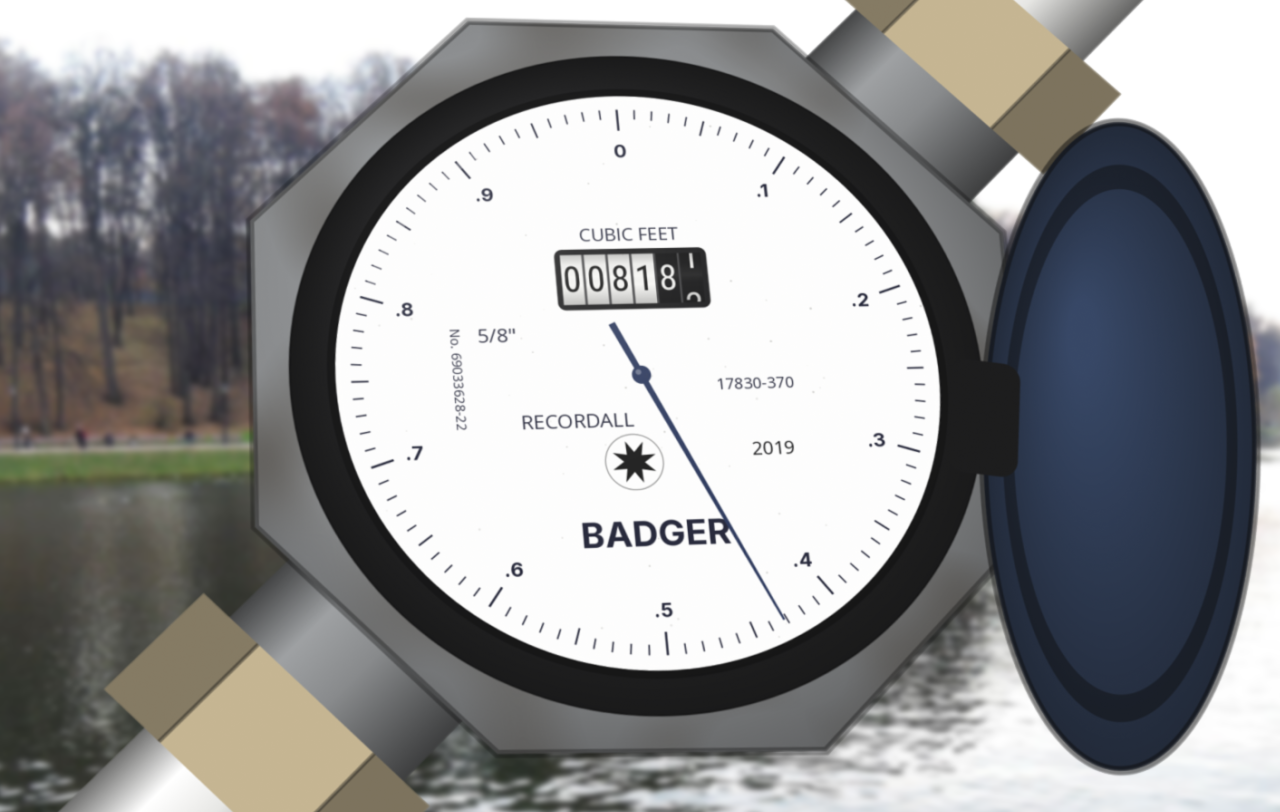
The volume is **8181.43** ft³
